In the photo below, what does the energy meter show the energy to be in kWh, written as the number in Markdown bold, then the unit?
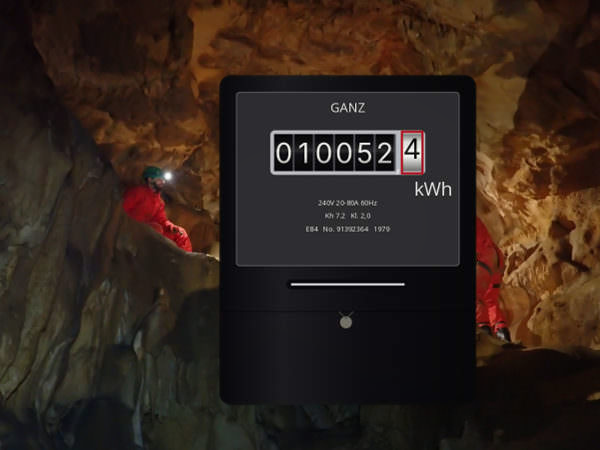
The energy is **10052.4** kWh
